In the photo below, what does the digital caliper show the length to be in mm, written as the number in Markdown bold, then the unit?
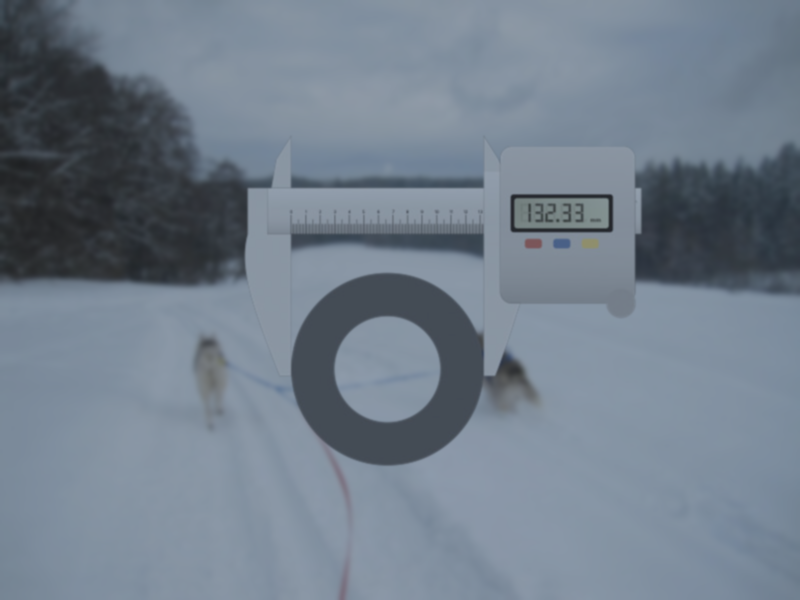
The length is **132.33** mm
